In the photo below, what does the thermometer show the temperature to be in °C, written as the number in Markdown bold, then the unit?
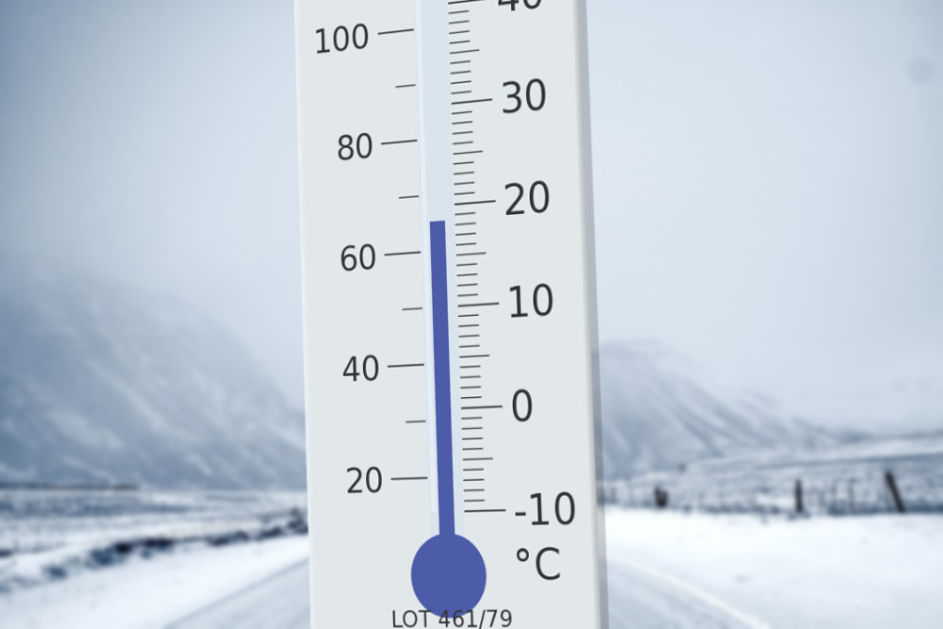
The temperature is **18.5** °C
